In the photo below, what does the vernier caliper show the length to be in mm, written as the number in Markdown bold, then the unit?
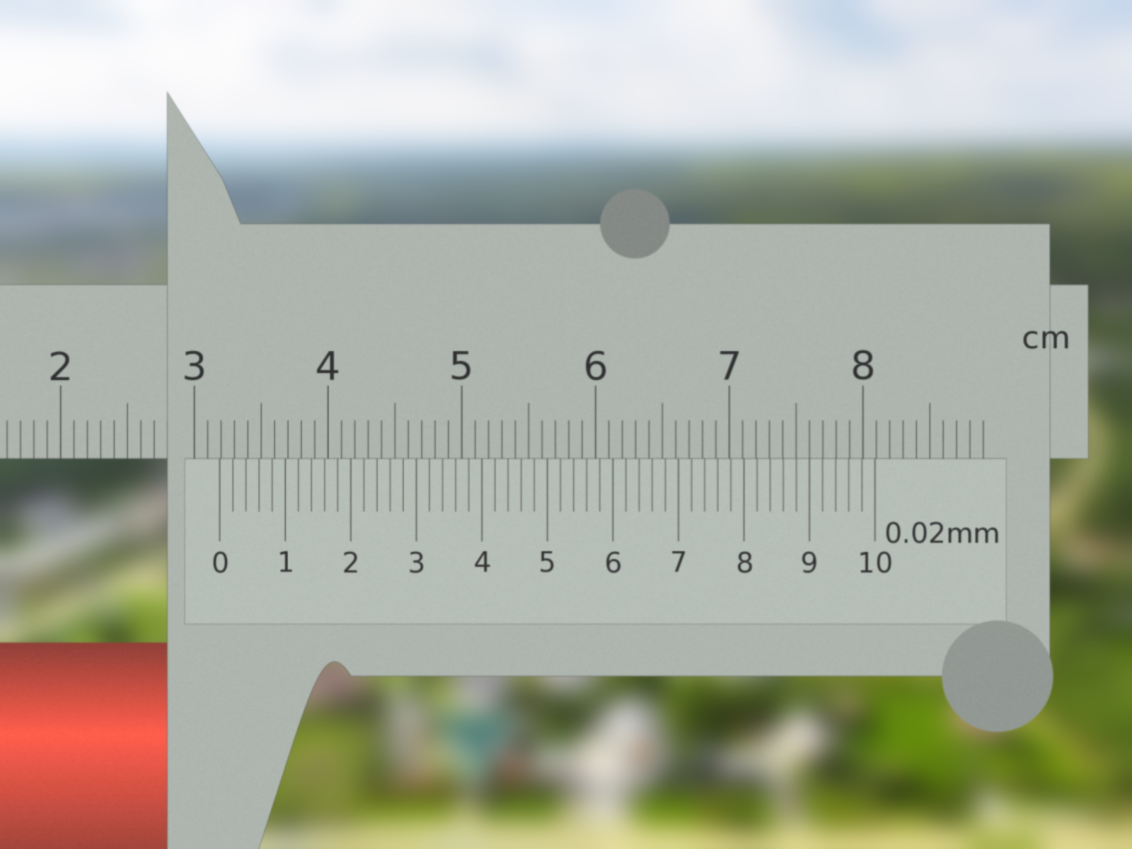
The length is **31.9** mm
